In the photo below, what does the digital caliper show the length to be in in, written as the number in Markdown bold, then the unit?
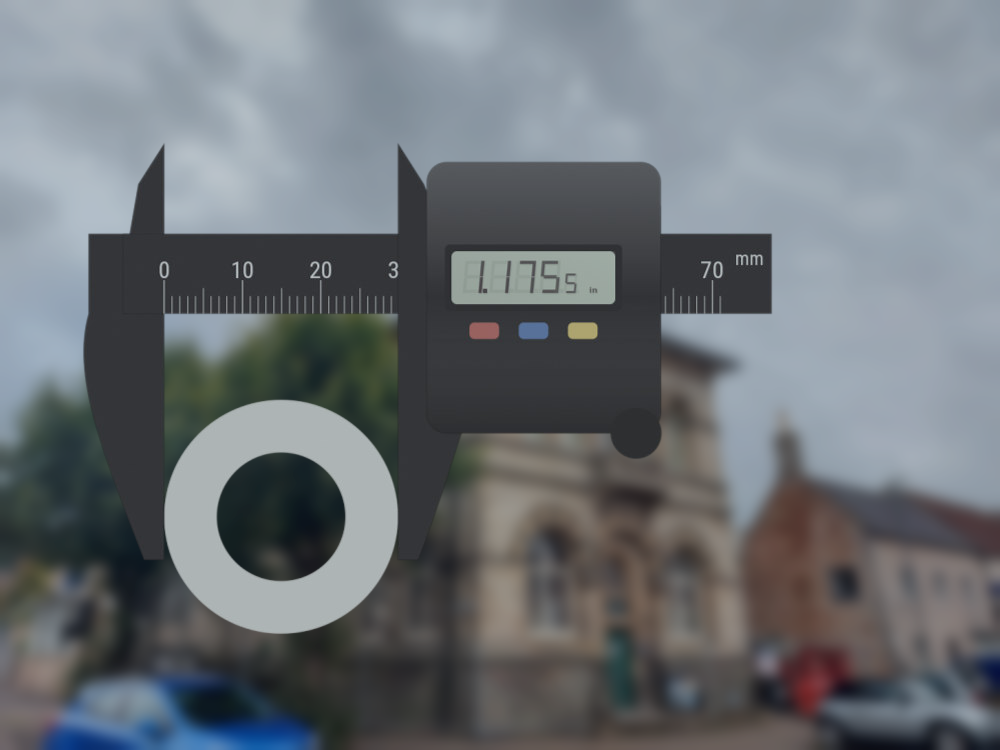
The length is **1.1755** in
